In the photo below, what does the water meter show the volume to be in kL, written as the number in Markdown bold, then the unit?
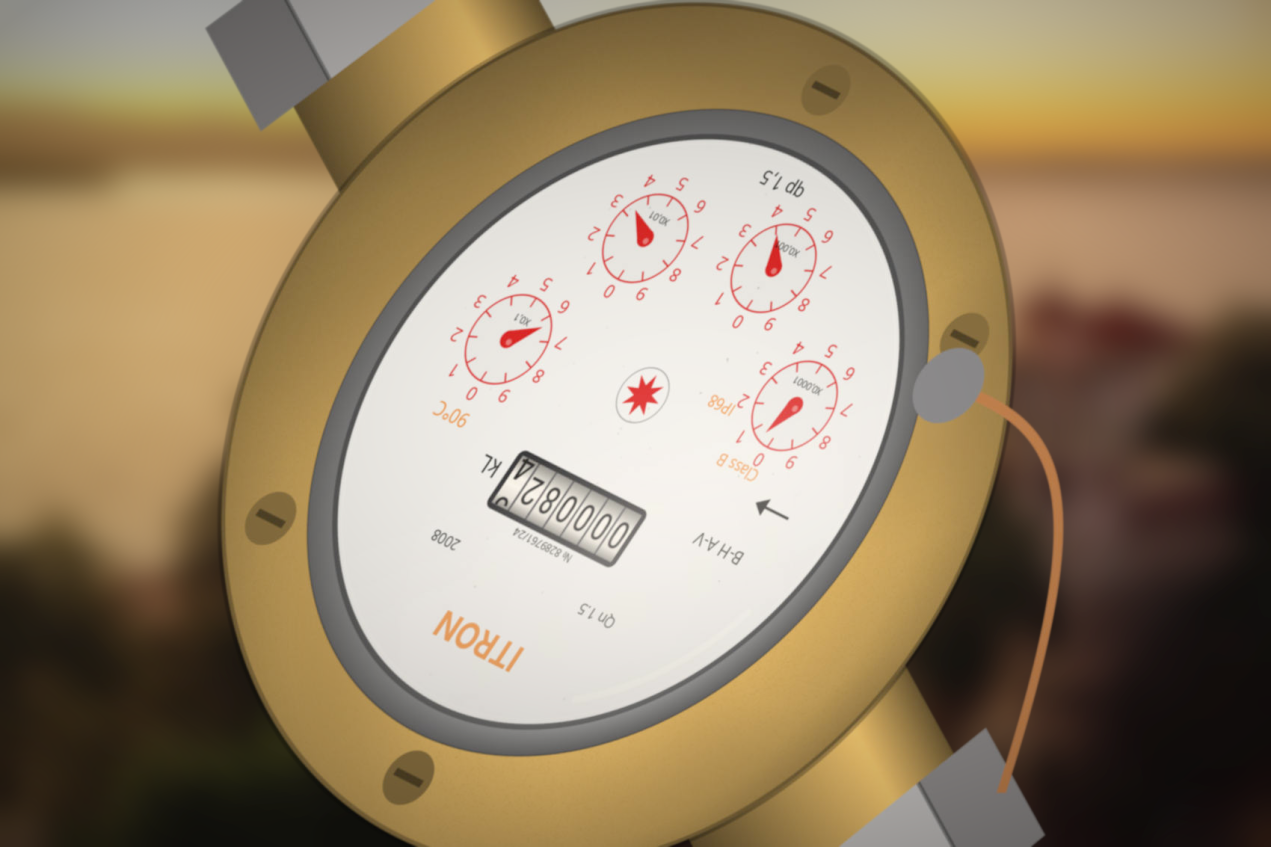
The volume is **823.6340** kL
